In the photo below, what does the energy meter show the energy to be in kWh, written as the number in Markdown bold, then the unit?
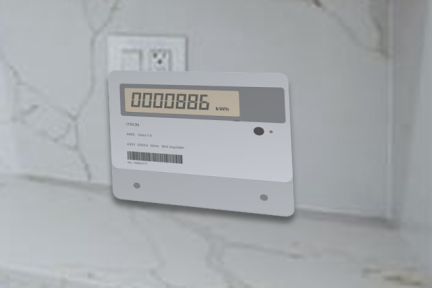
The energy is **886** kWh
